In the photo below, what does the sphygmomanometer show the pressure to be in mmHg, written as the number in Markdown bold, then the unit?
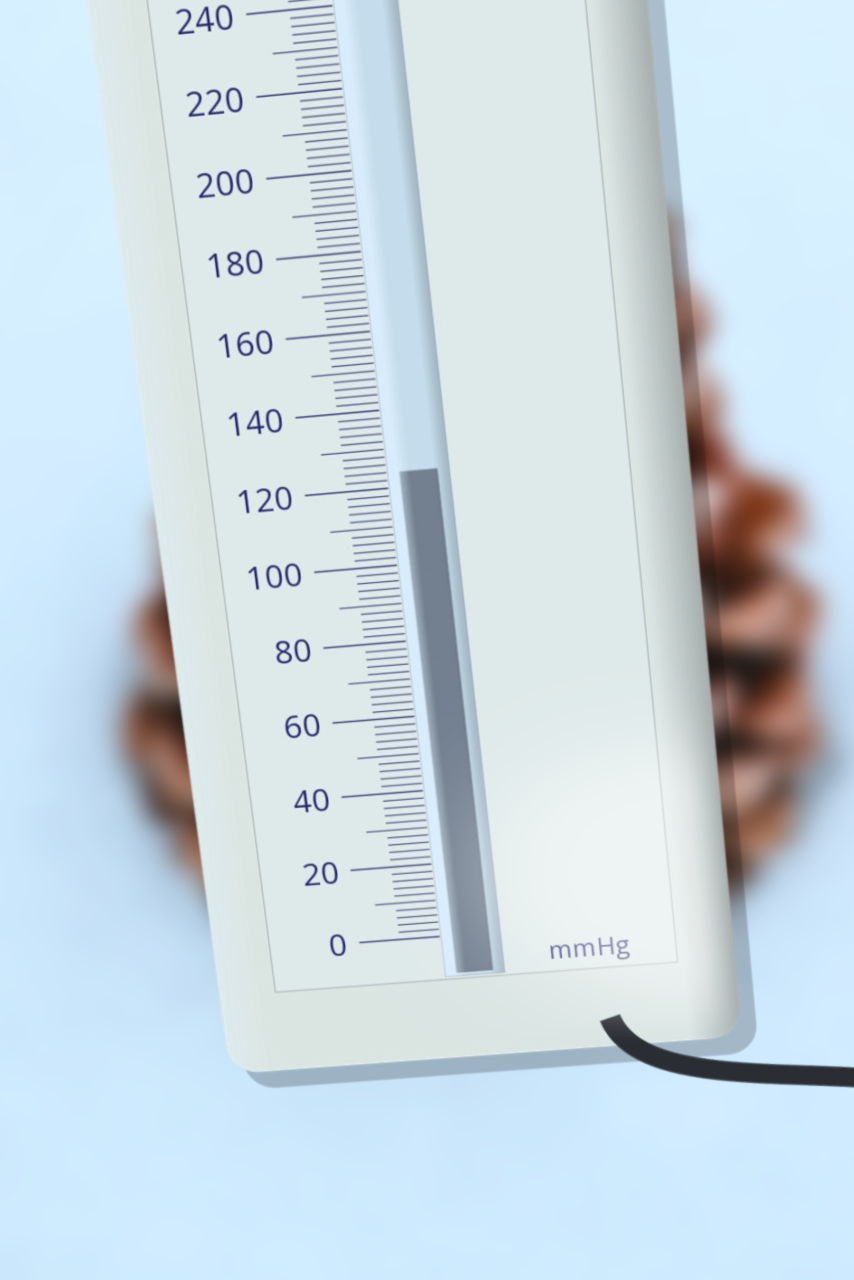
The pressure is **124** mmHg
